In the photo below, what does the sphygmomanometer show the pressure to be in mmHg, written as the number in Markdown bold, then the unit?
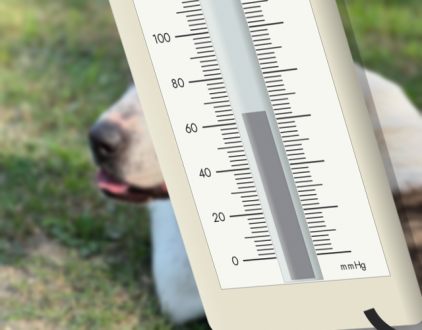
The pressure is **64** mmHg
